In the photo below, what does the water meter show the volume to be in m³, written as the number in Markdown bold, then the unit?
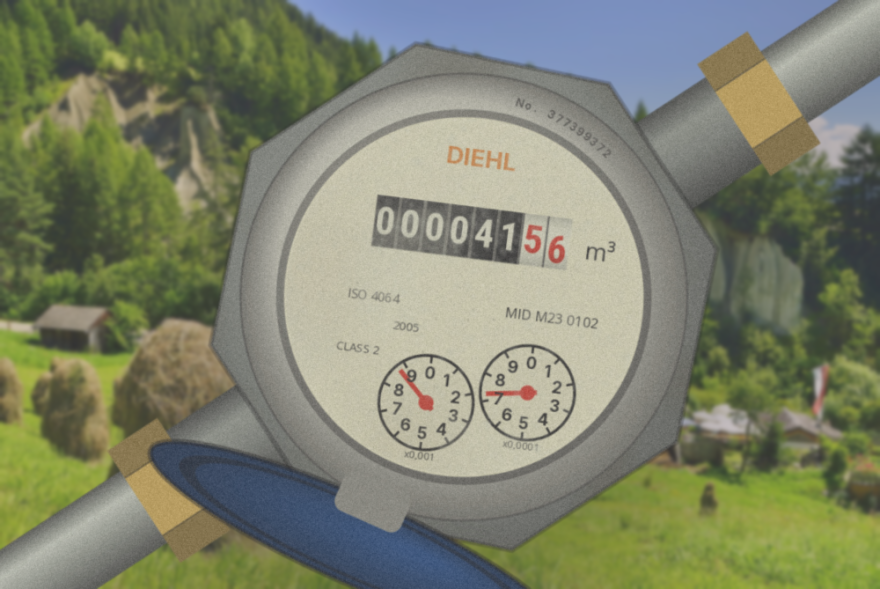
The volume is **41.5587** m³
